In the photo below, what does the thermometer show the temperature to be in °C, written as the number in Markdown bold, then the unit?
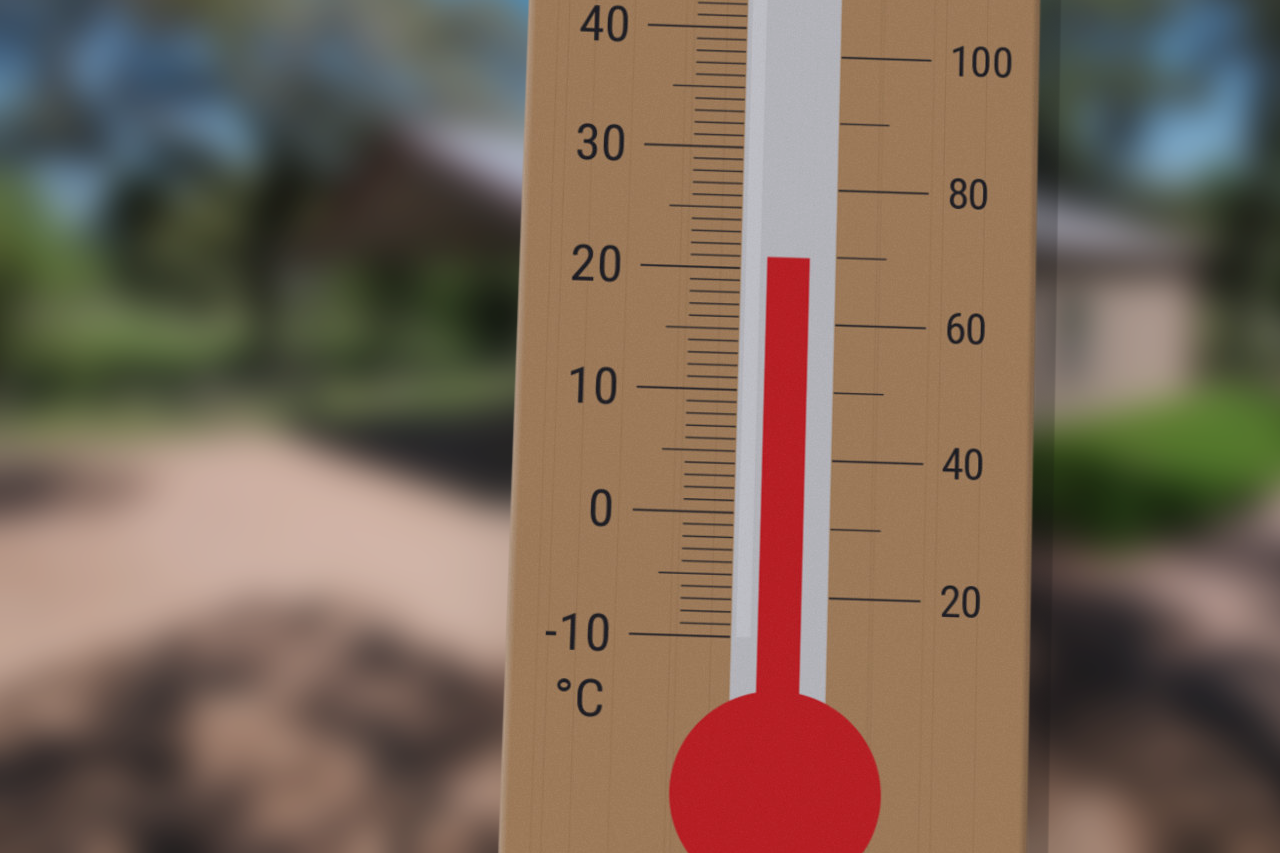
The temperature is **21** °C
